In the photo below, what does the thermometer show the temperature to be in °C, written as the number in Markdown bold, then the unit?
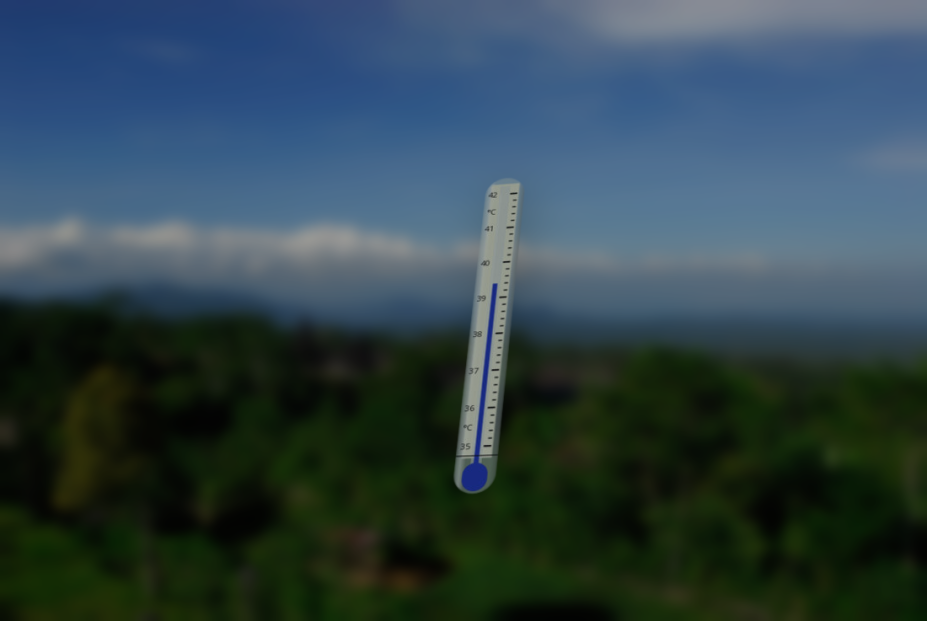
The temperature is **39.4** °C
